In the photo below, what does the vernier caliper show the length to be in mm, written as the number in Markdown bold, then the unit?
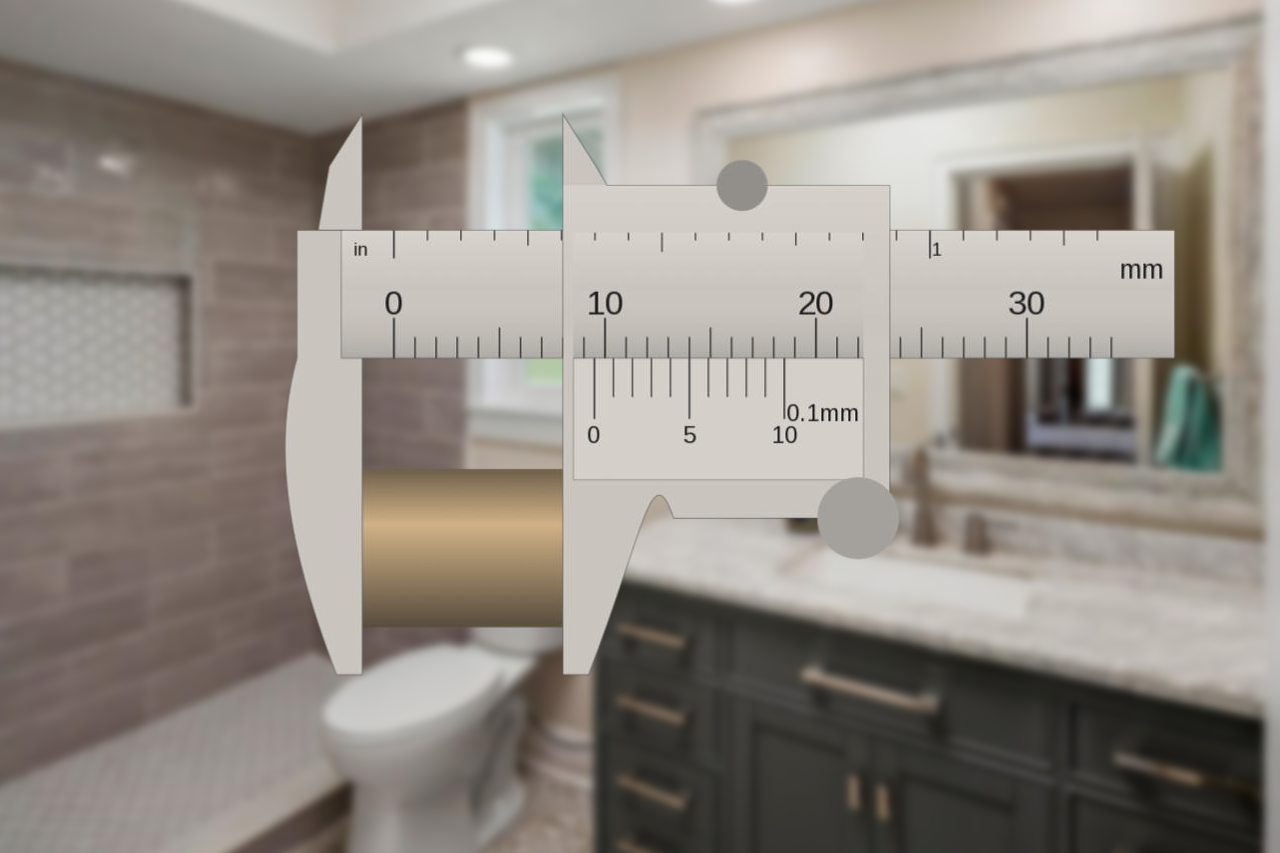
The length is **9.5** mm
